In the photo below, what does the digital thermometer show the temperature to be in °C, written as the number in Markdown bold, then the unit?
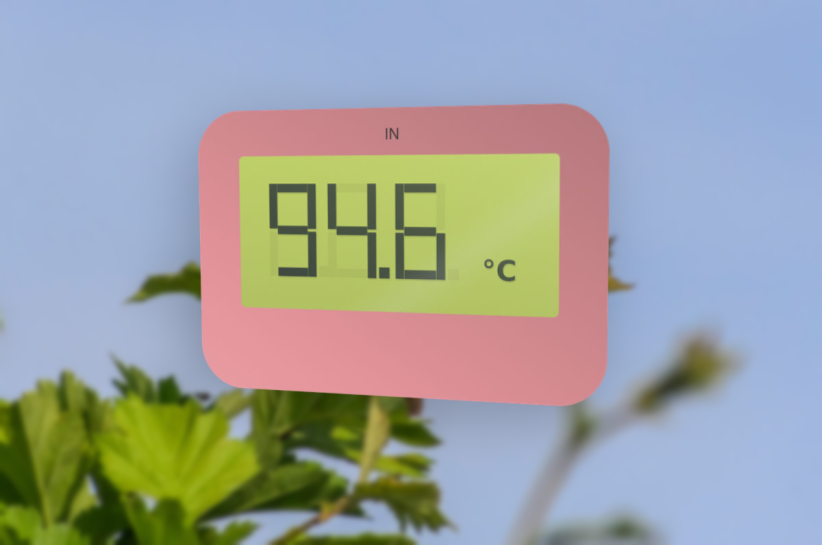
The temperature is **94.6** °C
